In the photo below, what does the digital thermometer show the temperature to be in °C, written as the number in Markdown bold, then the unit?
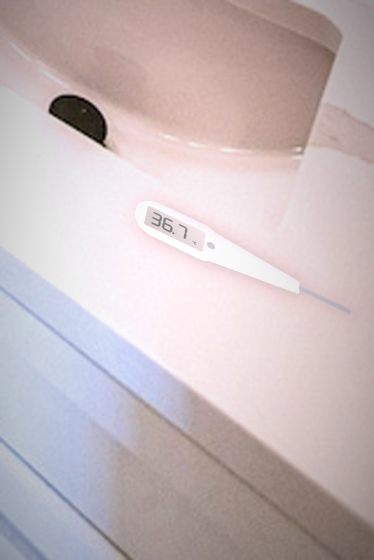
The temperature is **36.7** °C
